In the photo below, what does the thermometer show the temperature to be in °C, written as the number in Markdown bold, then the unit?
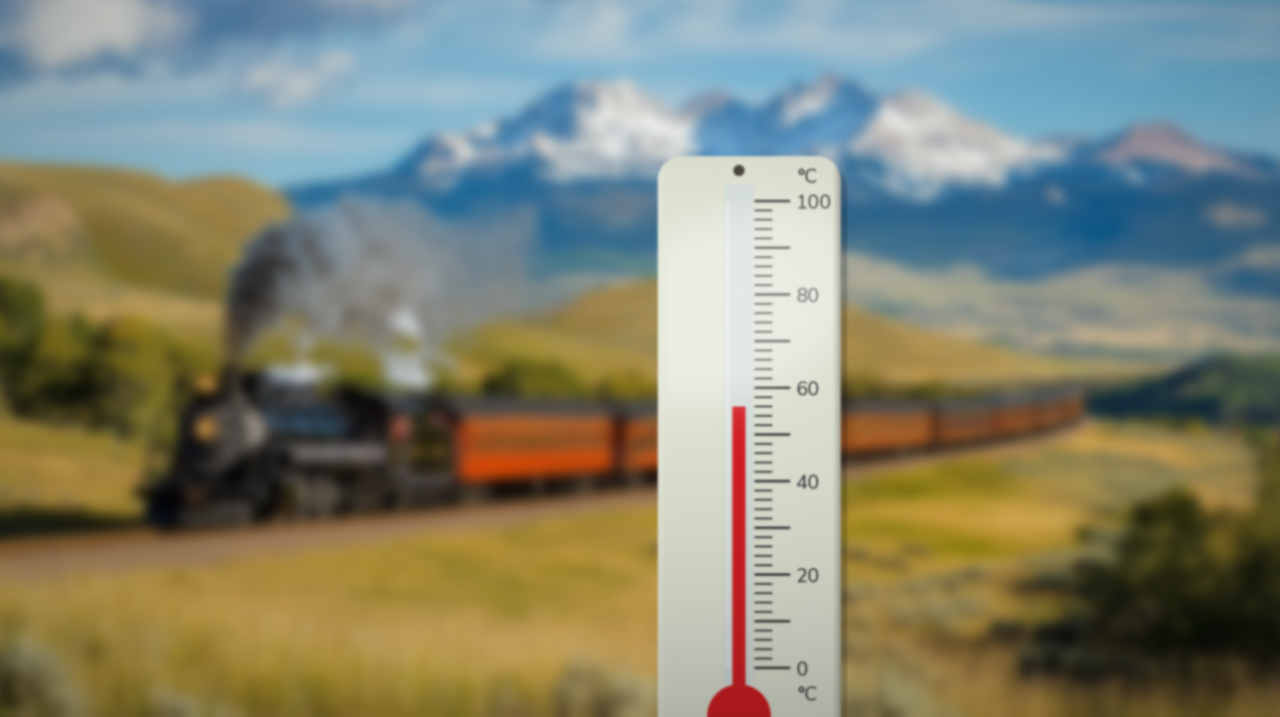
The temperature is **56** °C
